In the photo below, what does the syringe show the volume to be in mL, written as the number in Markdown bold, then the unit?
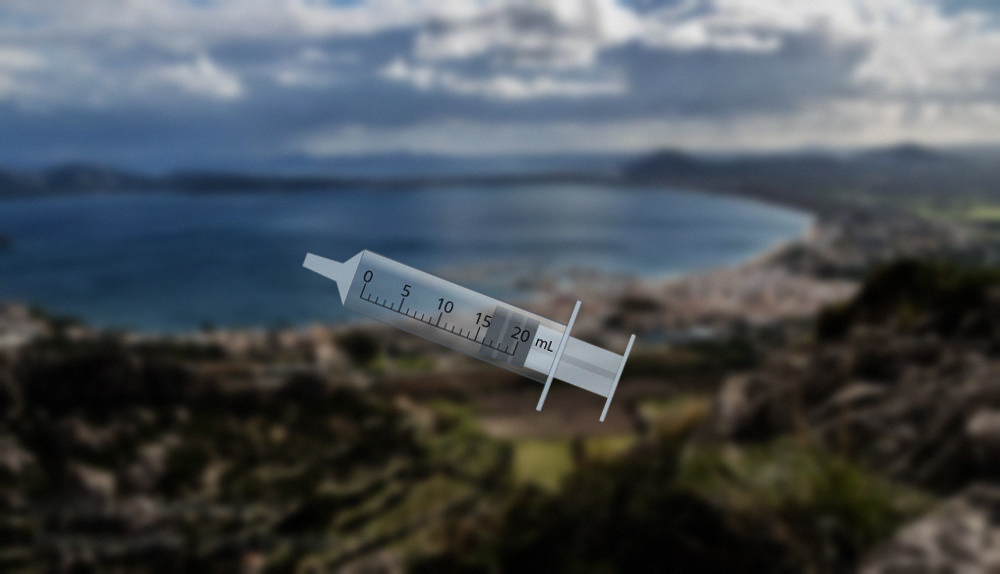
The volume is **16** mL
